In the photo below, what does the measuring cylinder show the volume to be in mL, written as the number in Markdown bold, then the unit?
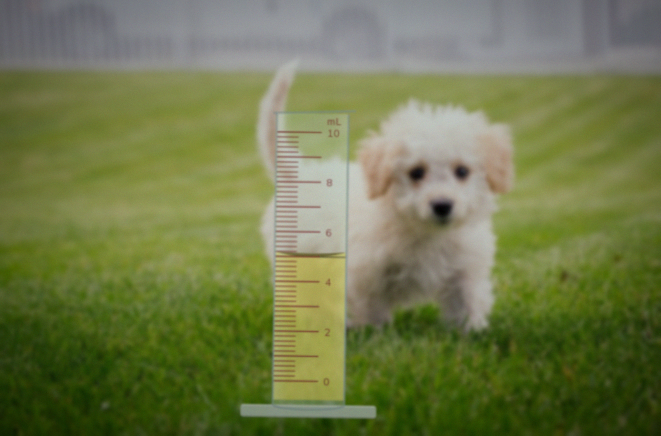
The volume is **5** mL
